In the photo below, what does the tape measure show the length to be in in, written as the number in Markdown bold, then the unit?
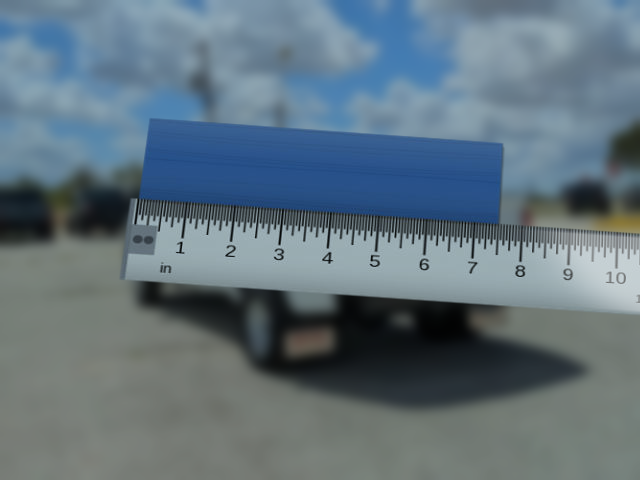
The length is **7.5** in
